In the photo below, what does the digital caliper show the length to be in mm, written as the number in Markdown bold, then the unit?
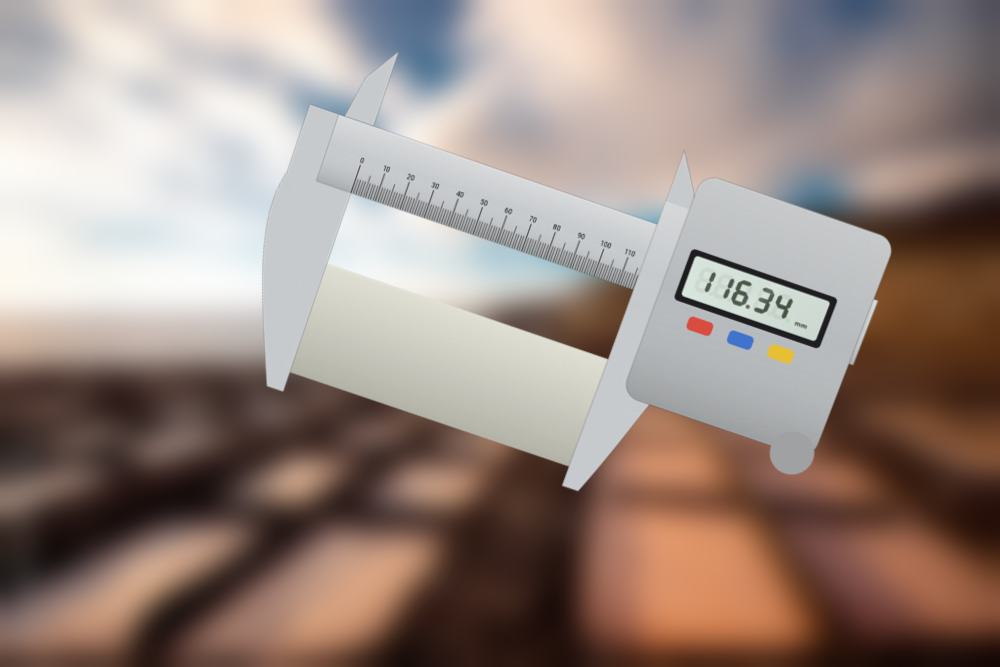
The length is **116.34** mm
